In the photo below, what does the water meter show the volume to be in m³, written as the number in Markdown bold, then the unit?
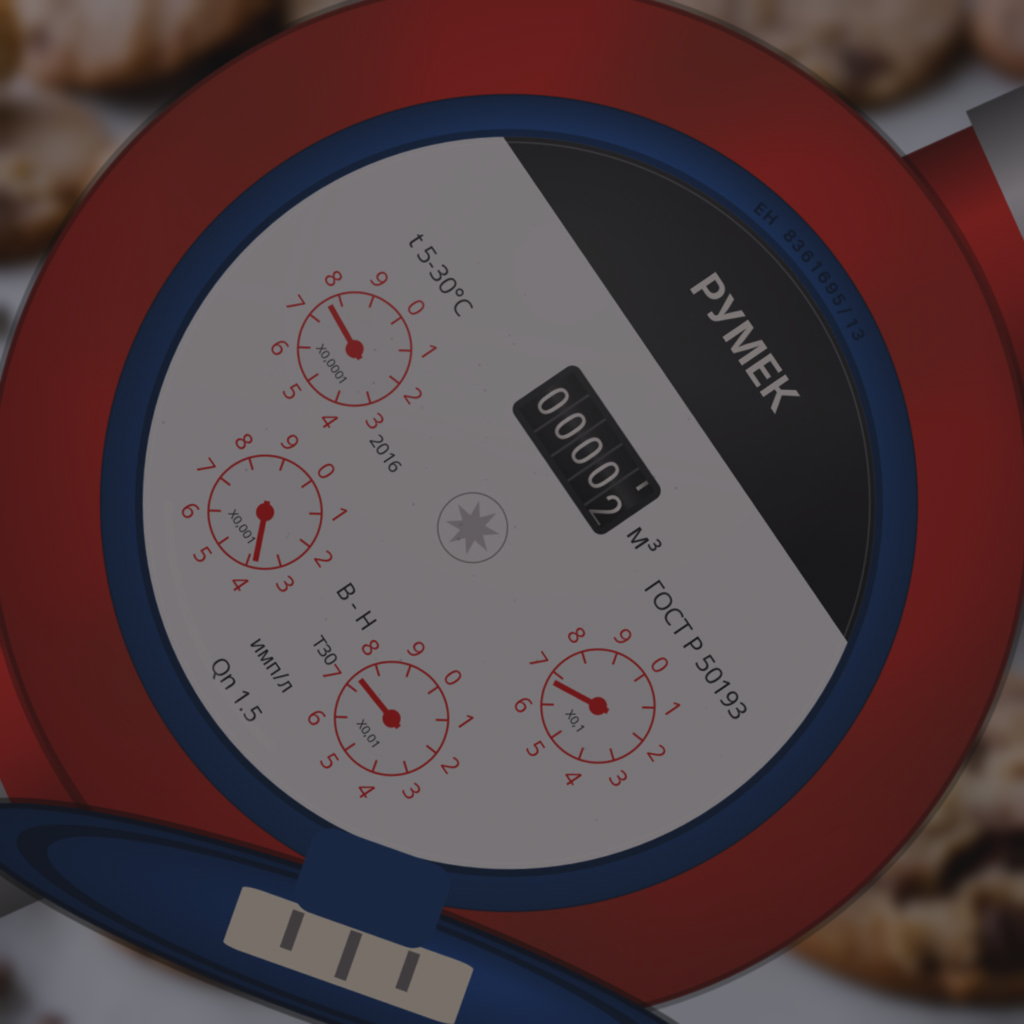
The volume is **1.6737** m³
